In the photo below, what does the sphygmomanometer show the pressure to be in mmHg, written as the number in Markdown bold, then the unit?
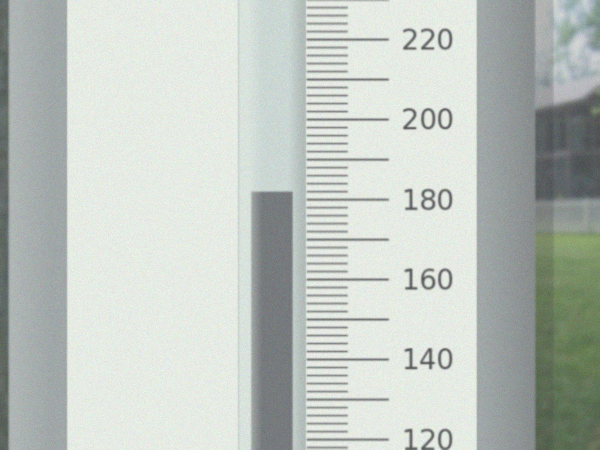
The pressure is **182** mmHg
